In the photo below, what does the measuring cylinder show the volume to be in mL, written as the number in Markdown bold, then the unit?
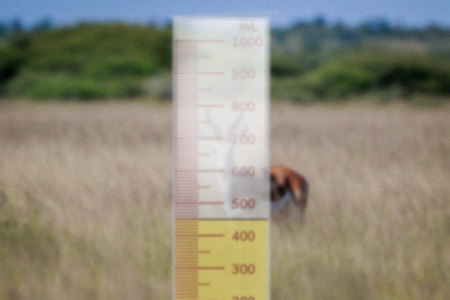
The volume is **450** mL
